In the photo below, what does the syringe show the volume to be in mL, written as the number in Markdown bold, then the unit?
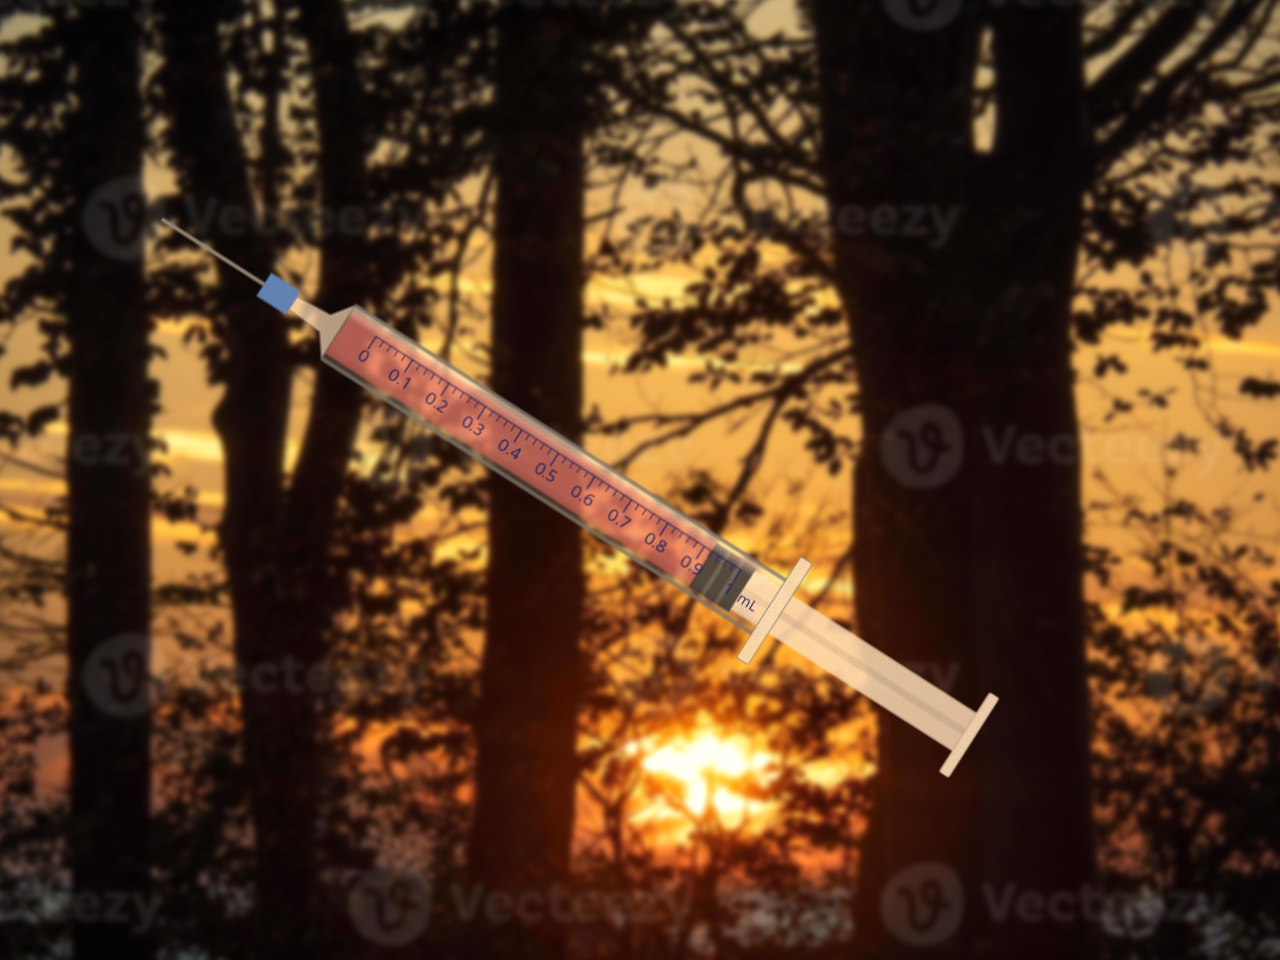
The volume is **0.92** mL
